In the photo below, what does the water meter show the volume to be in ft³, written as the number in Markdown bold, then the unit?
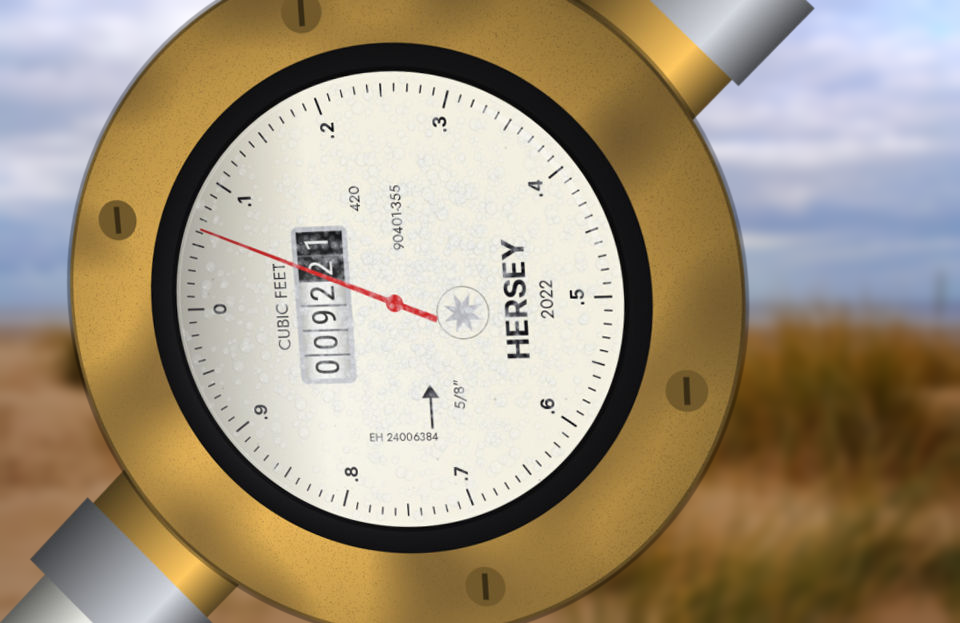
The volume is **9221.06** ft³
